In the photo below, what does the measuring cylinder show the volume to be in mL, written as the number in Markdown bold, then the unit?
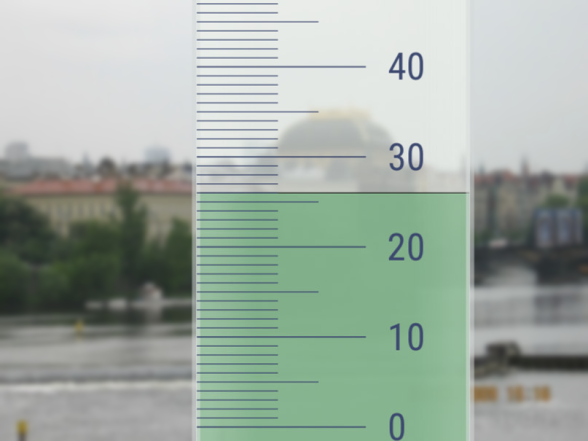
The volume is **26** mL
